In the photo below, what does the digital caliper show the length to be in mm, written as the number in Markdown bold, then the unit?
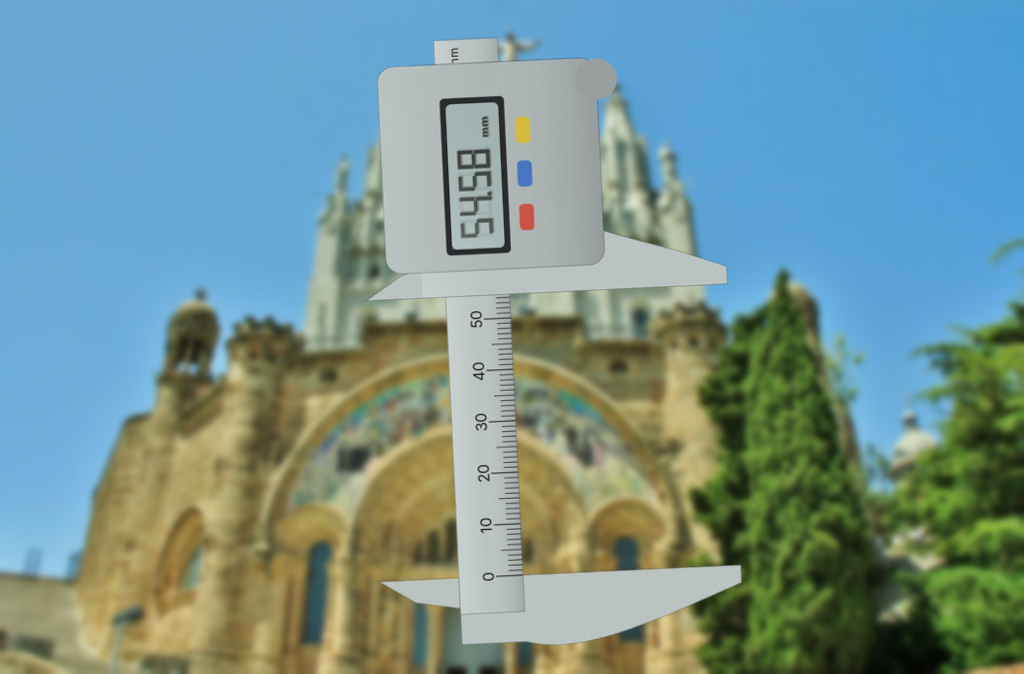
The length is **54.58** mm
